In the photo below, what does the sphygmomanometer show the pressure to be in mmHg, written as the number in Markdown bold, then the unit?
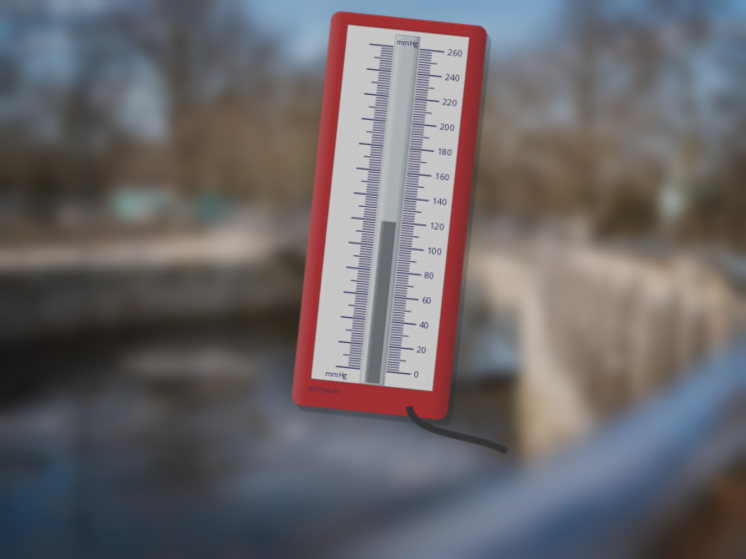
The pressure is **120** mmHg
